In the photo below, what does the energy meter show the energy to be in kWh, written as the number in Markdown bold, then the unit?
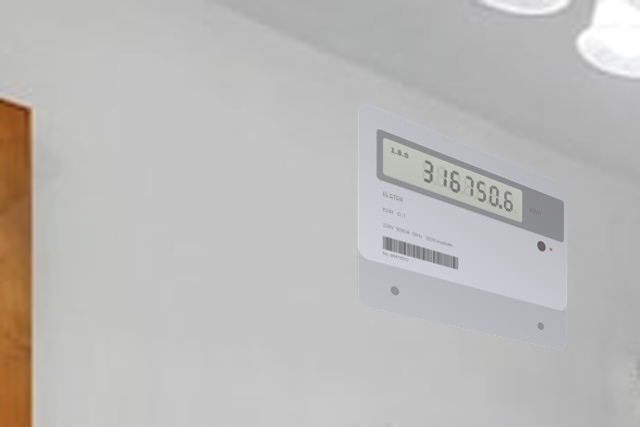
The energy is **316750.6** kWh
